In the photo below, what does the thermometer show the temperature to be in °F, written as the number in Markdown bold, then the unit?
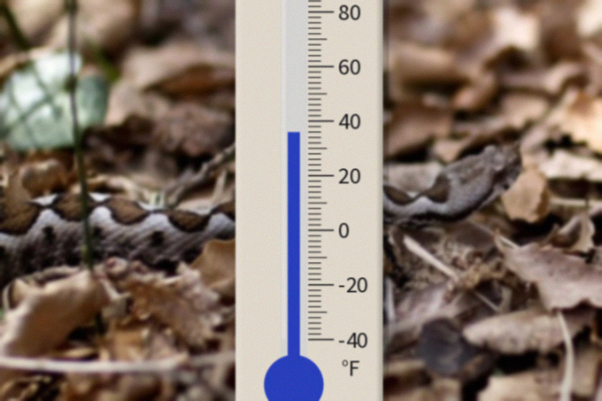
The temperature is **36** °F
